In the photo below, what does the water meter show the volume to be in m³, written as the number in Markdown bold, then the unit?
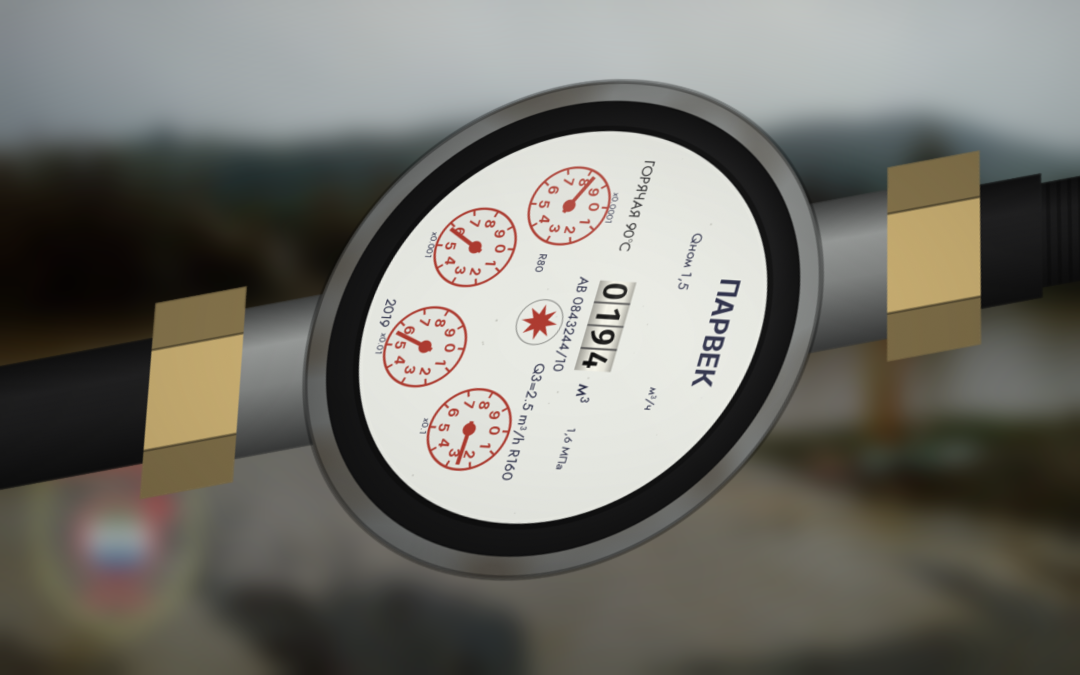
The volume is **194.2558** m³
